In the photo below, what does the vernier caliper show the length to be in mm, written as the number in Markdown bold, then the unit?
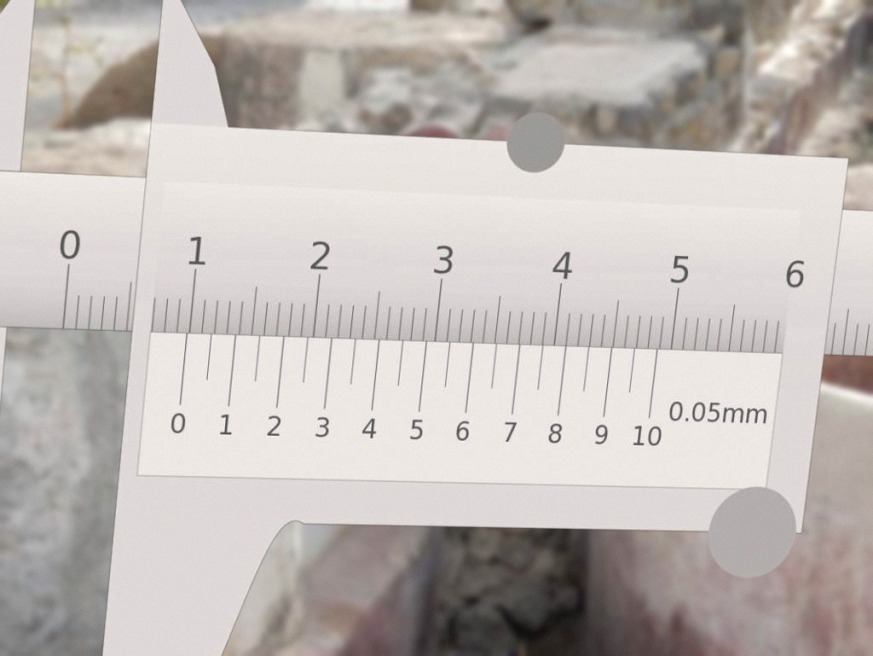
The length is **9.8** mm
